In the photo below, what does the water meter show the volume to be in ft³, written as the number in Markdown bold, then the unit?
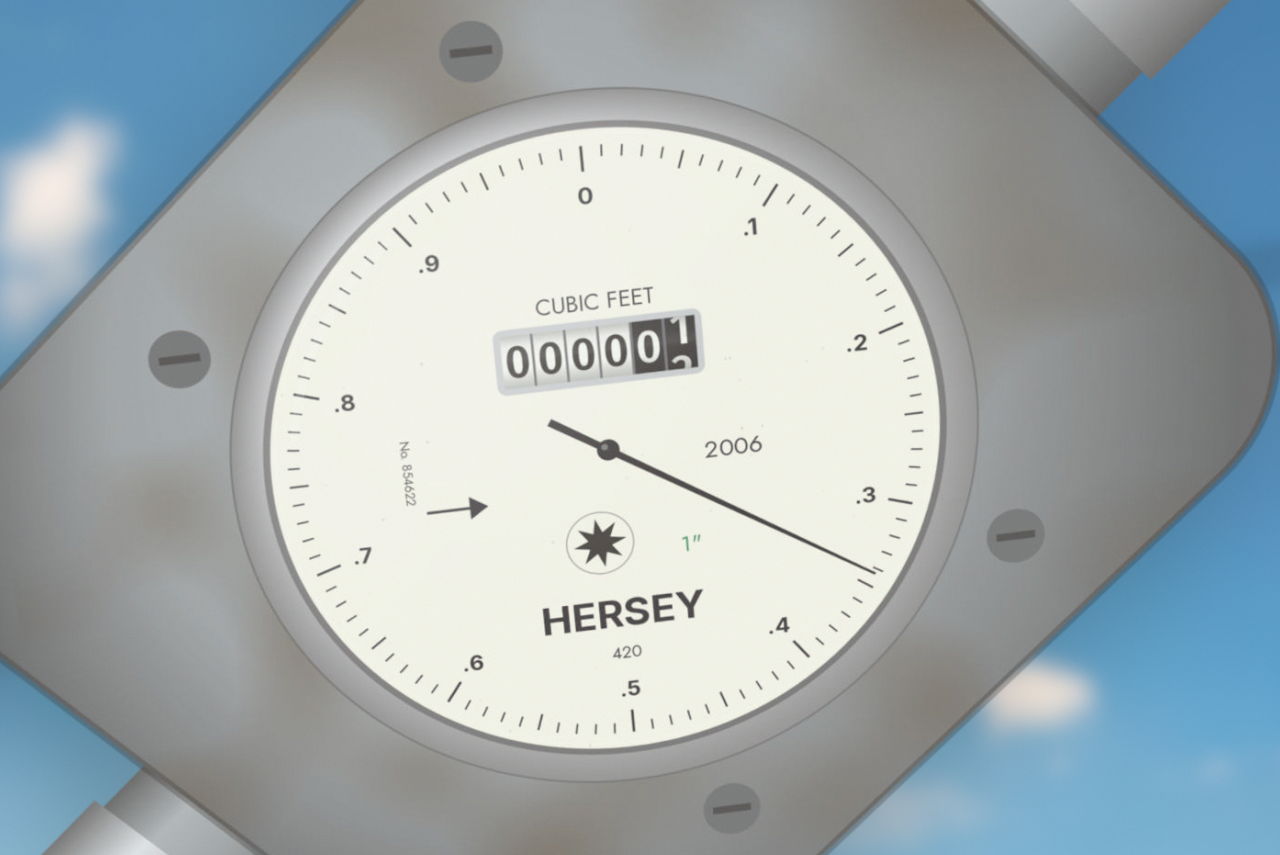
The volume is **1.34** ft³
